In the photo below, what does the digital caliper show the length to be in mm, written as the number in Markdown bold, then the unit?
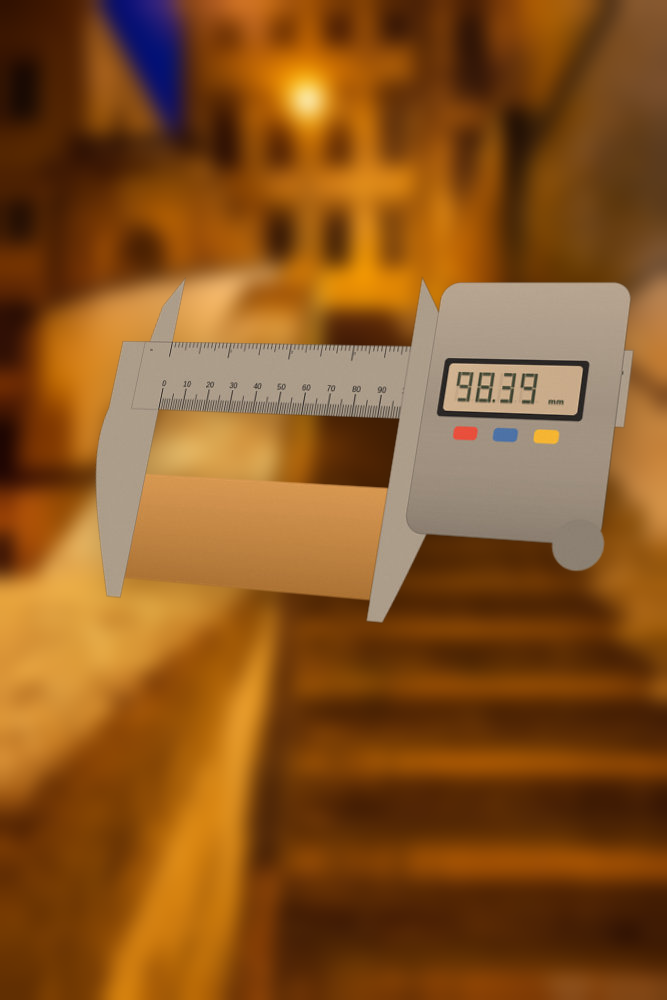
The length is **98.39** mm
